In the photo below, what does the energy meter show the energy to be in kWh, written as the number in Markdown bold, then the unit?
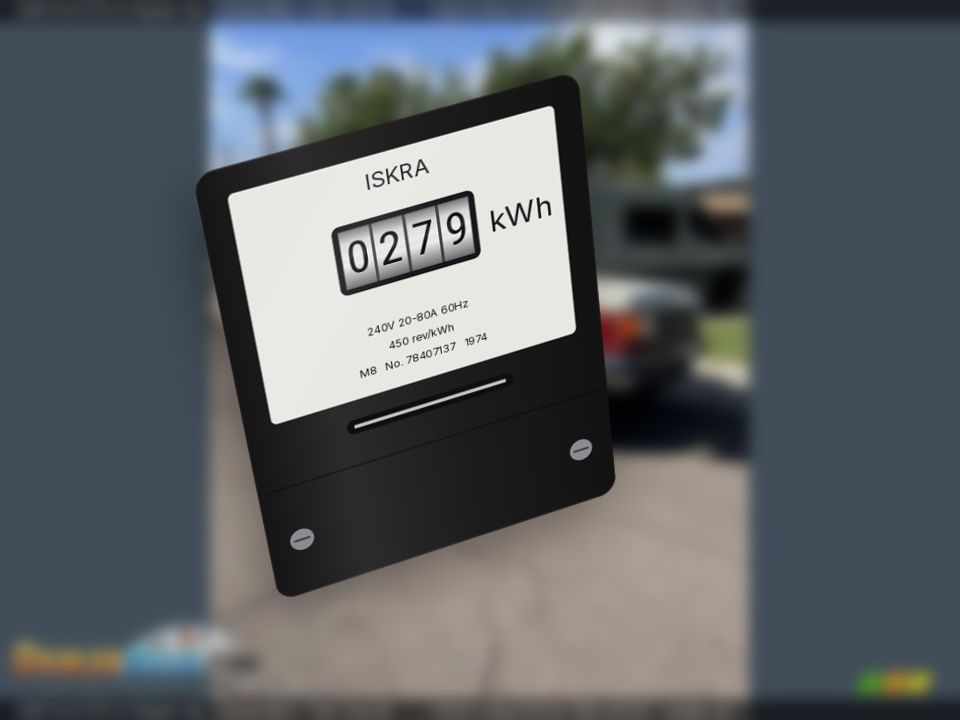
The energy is **279** kWh
